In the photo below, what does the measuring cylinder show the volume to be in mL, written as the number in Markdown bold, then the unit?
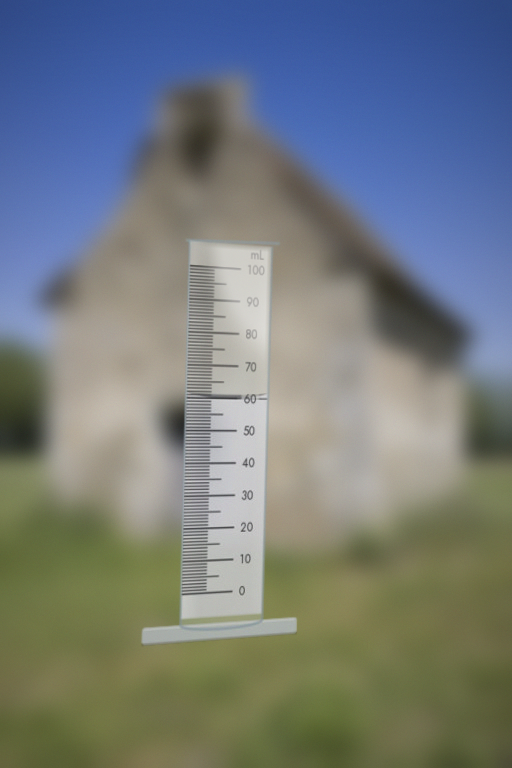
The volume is **60** mL
